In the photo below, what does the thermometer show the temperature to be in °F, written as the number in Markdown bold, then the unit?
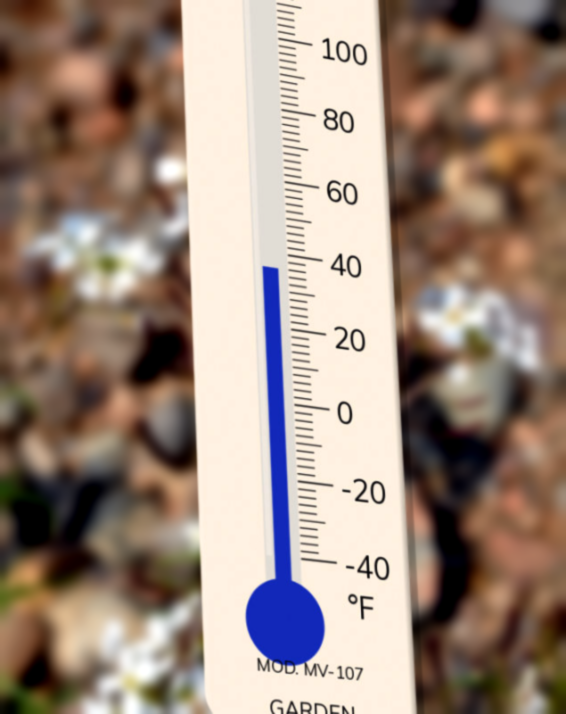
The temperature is **36** °F
